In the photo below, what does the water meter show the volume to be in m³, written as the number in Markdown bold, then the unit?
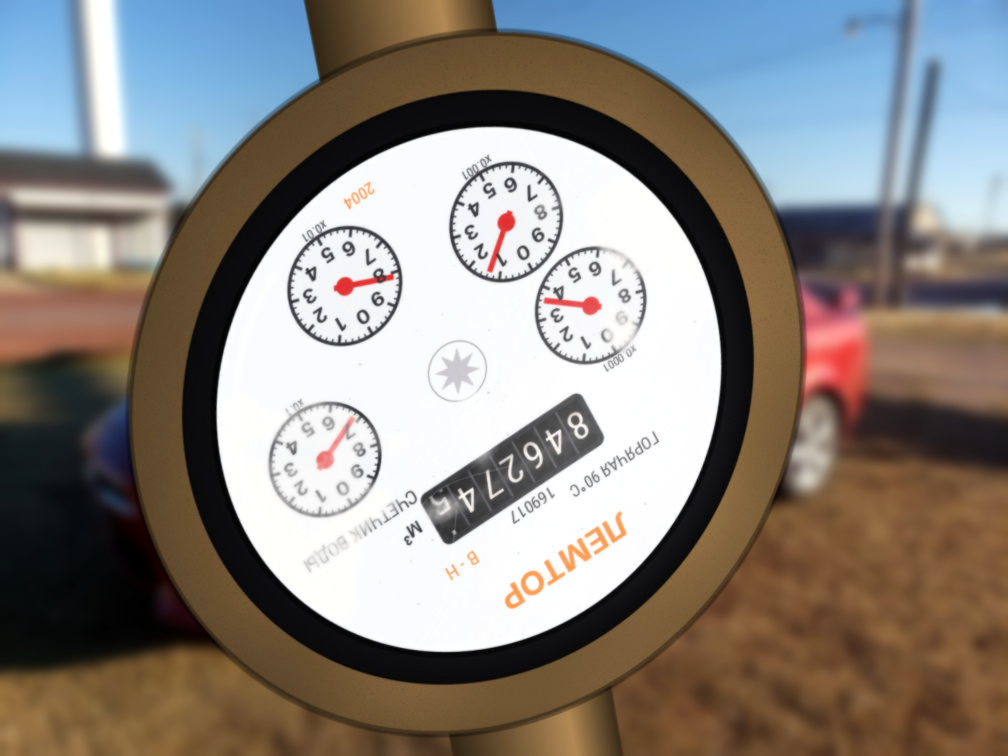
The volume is **8462744.6813** m³
